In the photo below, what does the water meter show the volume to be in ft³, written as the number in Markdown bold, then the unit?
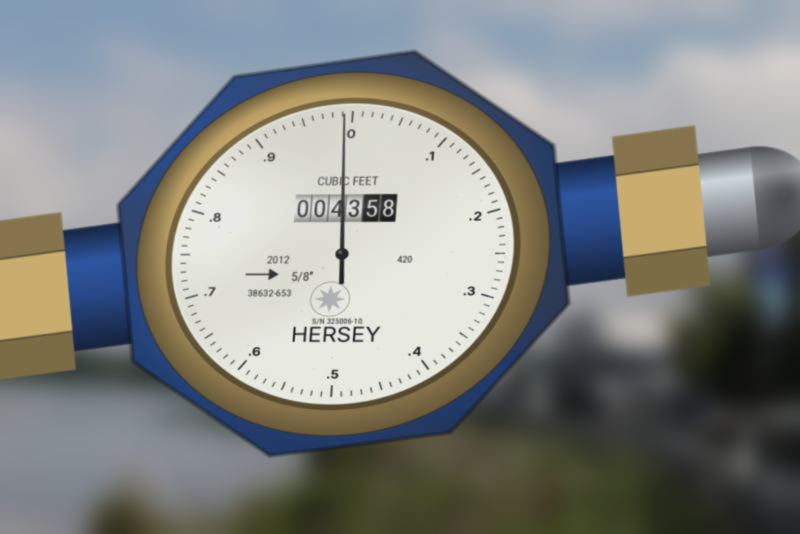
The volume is **4357.99** ft³
